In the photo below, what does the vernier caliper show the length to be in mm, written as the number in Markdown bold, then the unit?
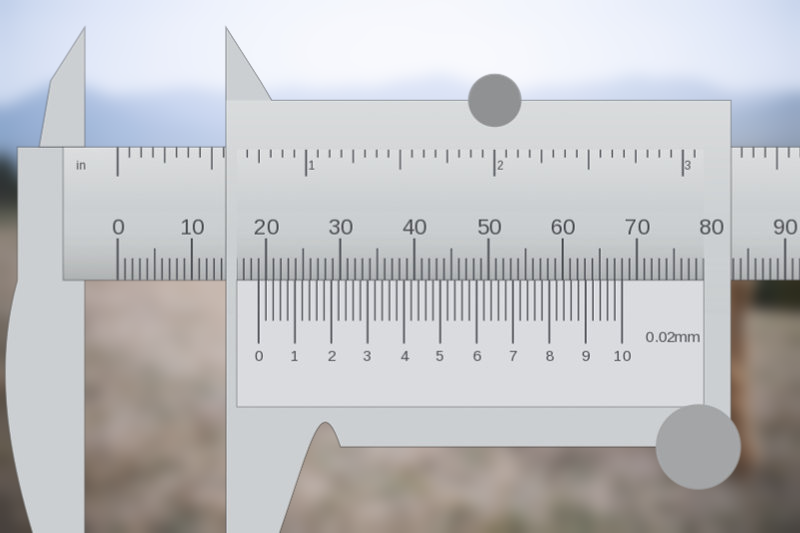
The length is **19.0** mm
